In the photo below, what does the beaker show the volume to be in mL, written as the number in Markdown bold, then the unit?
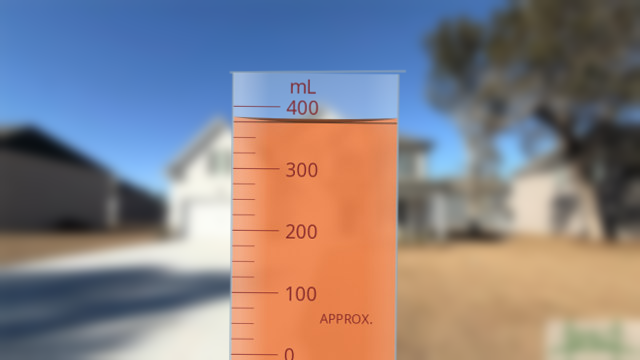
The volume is **375** mL
